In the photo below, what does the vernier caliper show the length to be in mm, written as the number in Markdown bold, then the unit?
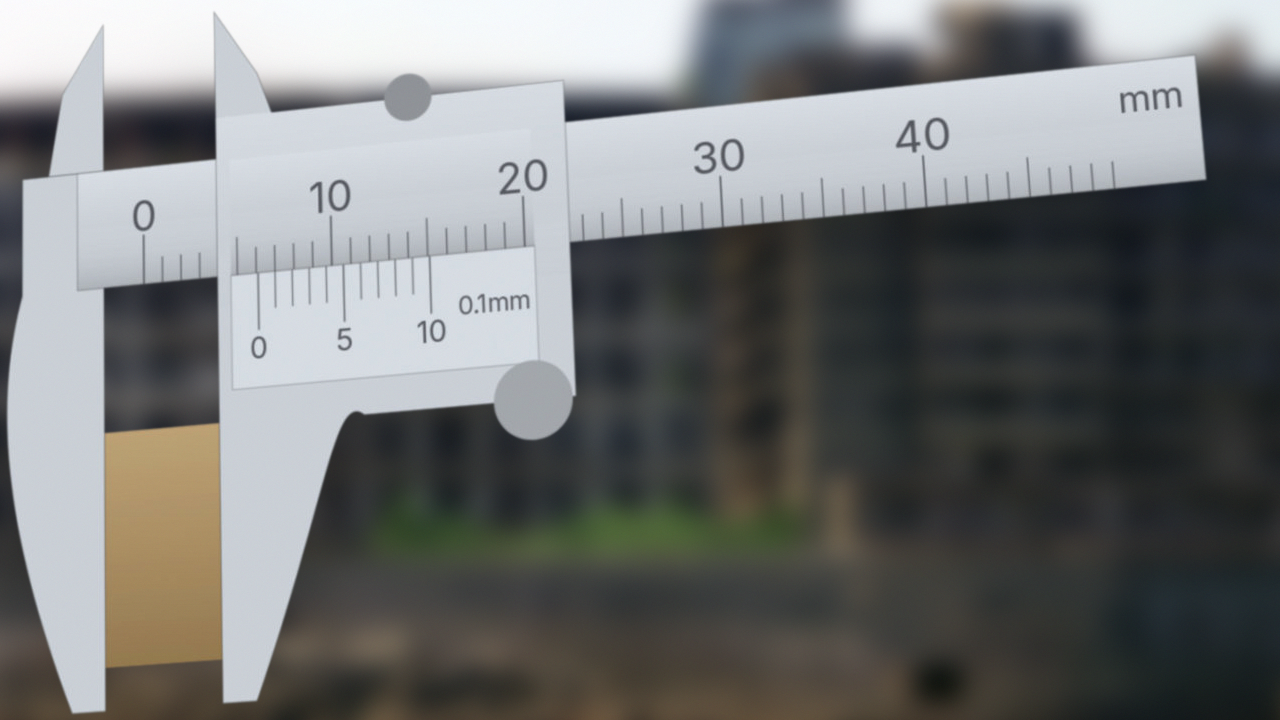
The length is **6.1** mm
